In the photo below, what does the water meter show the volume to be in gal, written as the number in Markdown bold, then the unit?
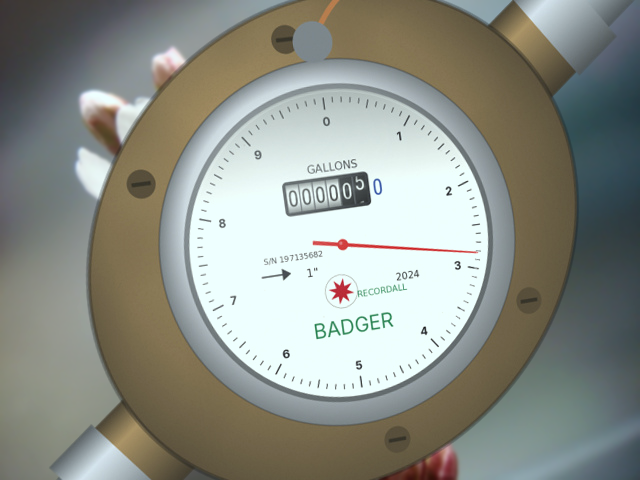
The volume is **52.8** gal
